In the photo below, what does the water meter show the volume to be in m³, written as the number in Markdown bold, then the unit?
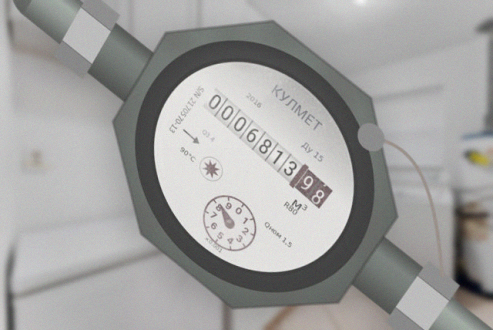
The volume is **6813.978** m³
